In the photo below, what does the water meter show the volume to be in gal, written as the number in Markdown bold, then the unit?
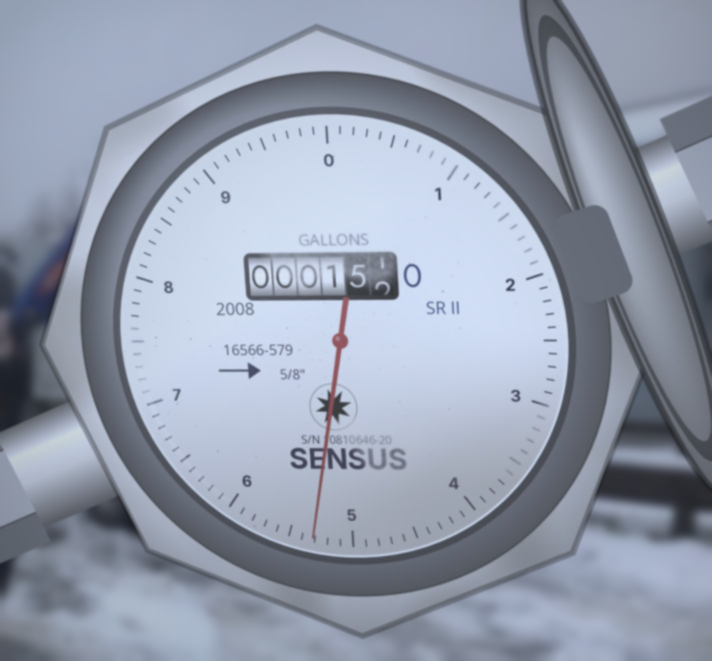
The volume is **1515.3** gal
